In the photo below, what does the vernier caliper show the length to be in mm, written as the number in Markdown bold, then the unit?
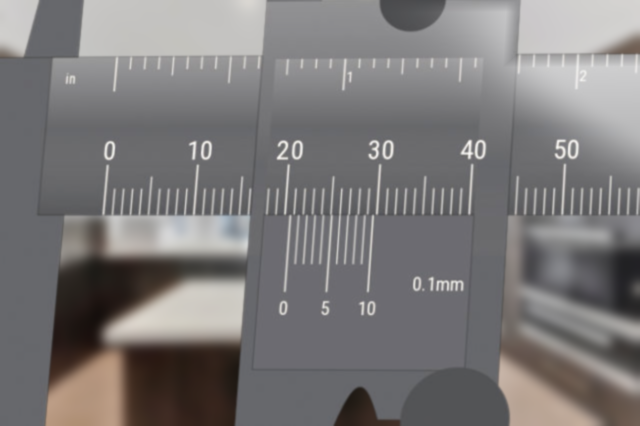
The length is **20.6** mm
